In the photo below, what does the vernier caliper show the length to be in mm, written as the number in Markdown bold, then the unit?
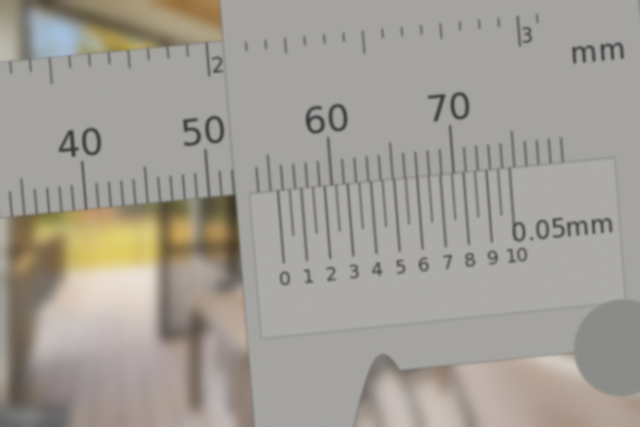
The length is **55.6** mm
